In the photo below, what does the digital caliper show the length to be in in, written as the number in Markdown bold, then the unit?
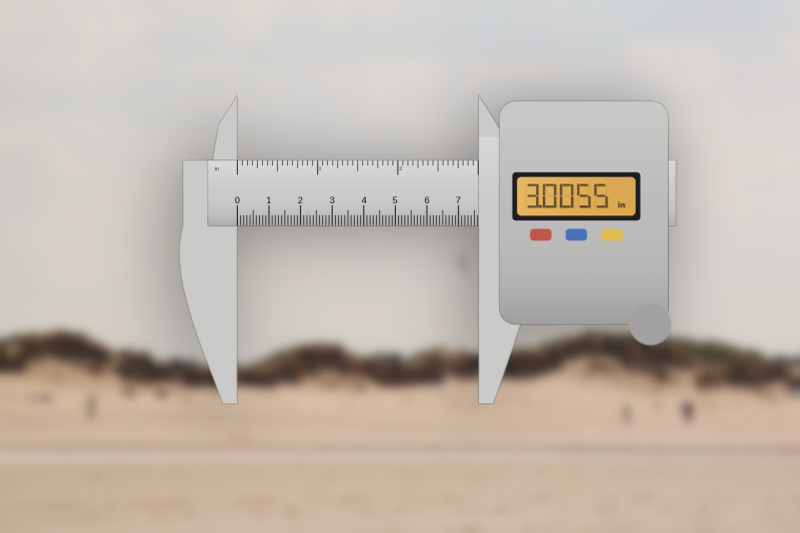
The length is **3.0055** in
